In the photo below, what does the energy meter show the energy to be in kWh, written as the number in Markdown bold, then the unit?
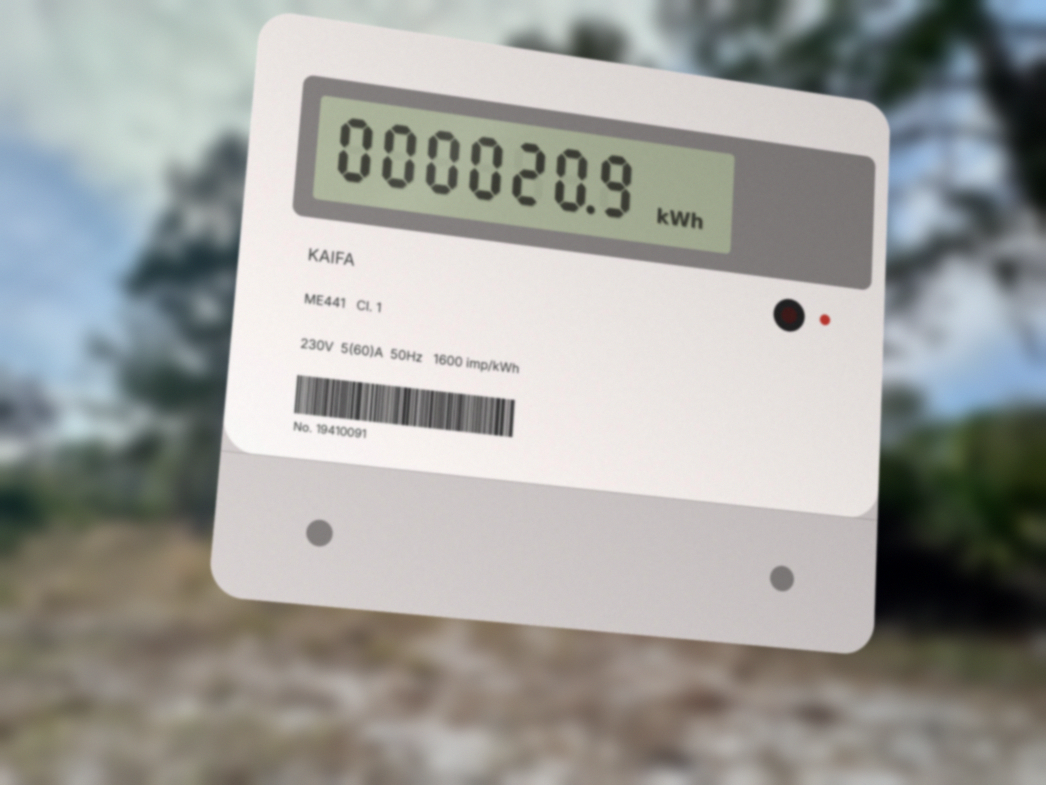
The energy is **20.9** kWh
